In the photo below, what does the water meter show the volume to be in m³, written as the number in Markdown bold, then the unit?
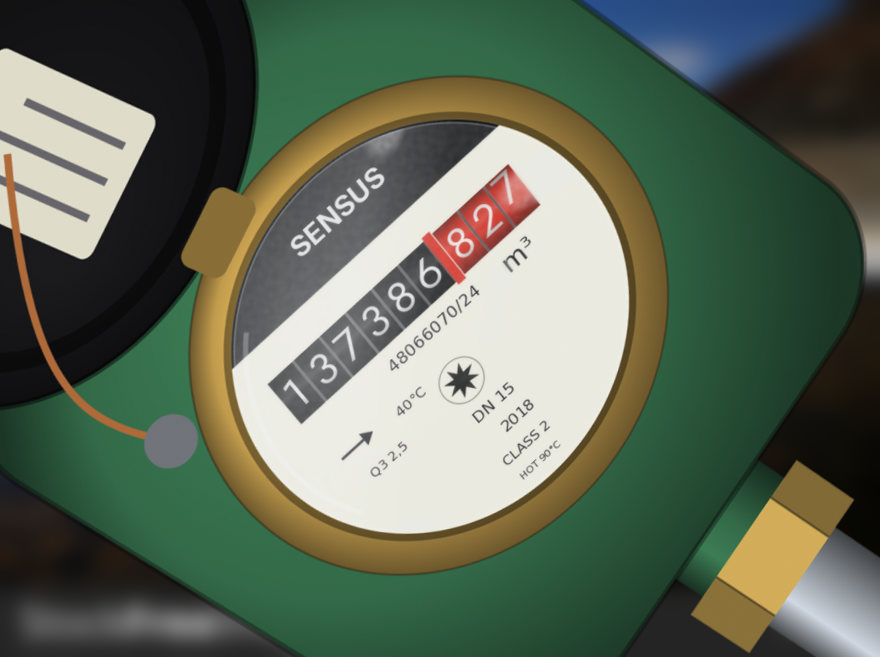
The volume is **137386.827** m³
